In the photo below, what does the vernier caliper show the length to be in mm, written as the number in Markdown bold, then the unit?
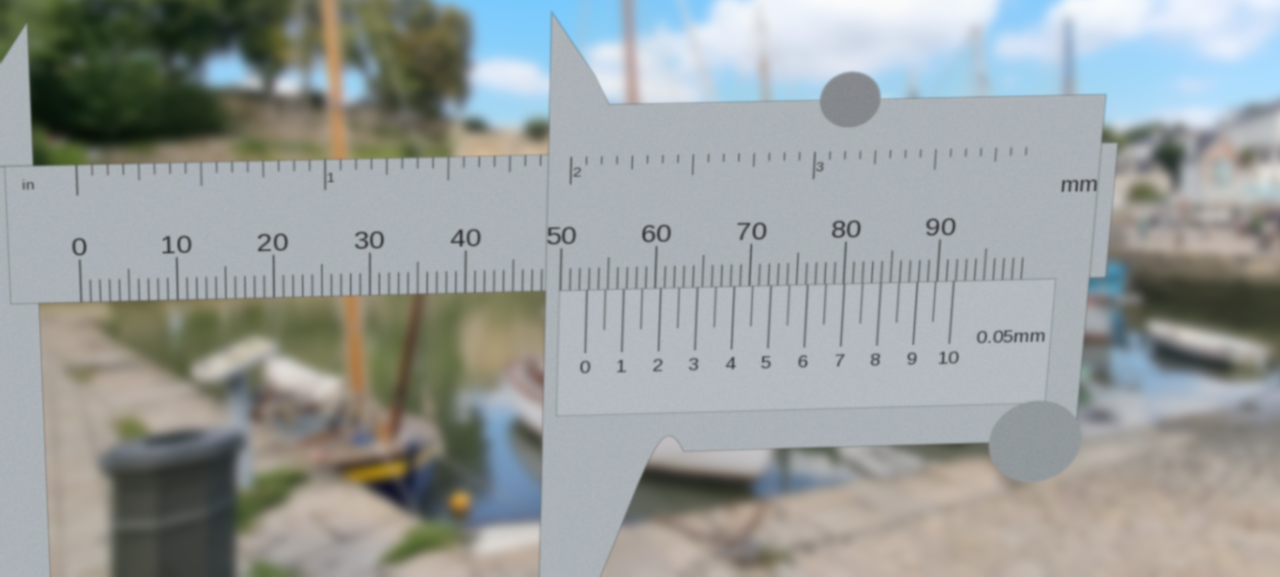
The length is **52.8** mm
